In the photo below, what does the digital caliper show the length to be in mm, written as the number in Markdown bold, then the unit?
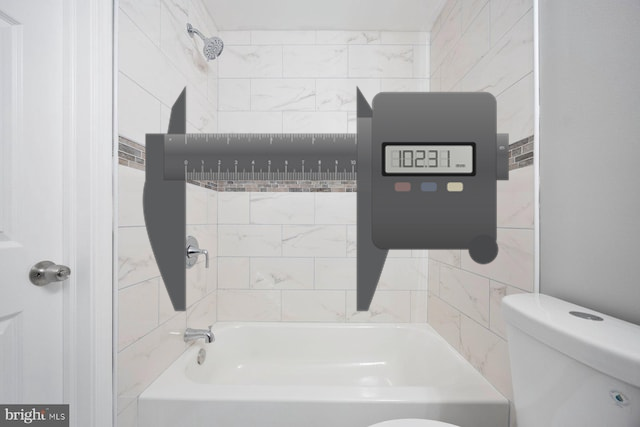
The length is **102.31** mm
